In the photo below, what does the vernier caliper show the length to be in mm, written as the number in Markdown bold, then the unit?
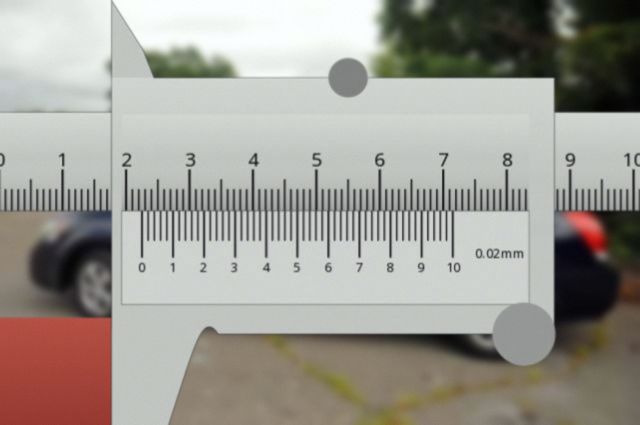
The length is **22.5** mm
